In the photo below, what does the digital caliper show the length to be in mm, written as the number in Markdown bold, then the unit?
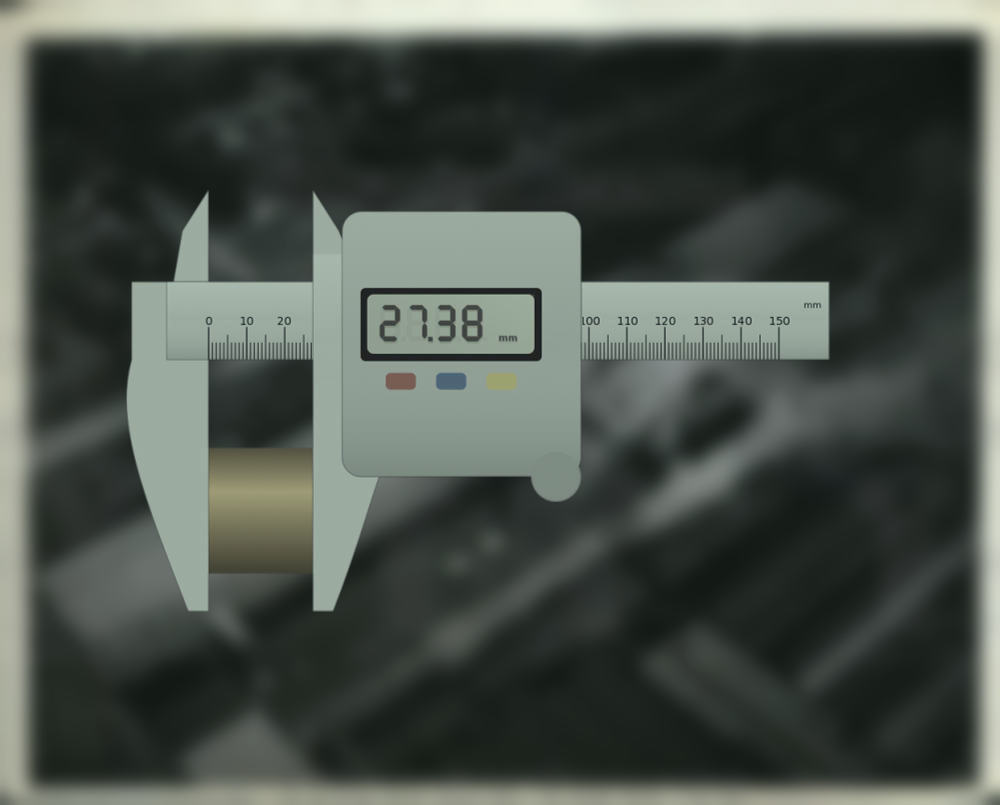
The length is **27.38** mm
